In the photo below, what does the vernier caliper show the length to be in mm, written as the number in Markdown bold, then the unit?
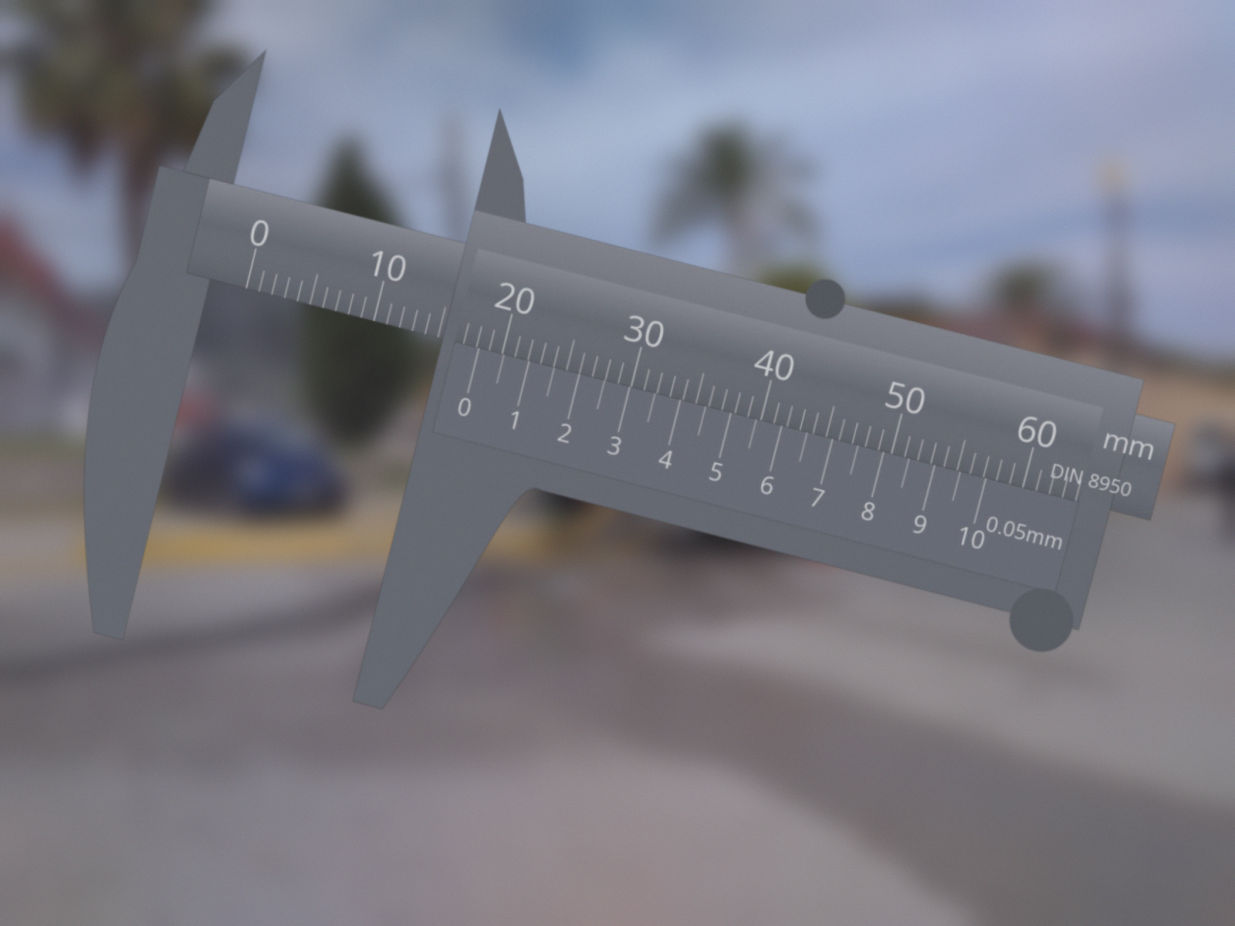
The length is **18.2** mm
